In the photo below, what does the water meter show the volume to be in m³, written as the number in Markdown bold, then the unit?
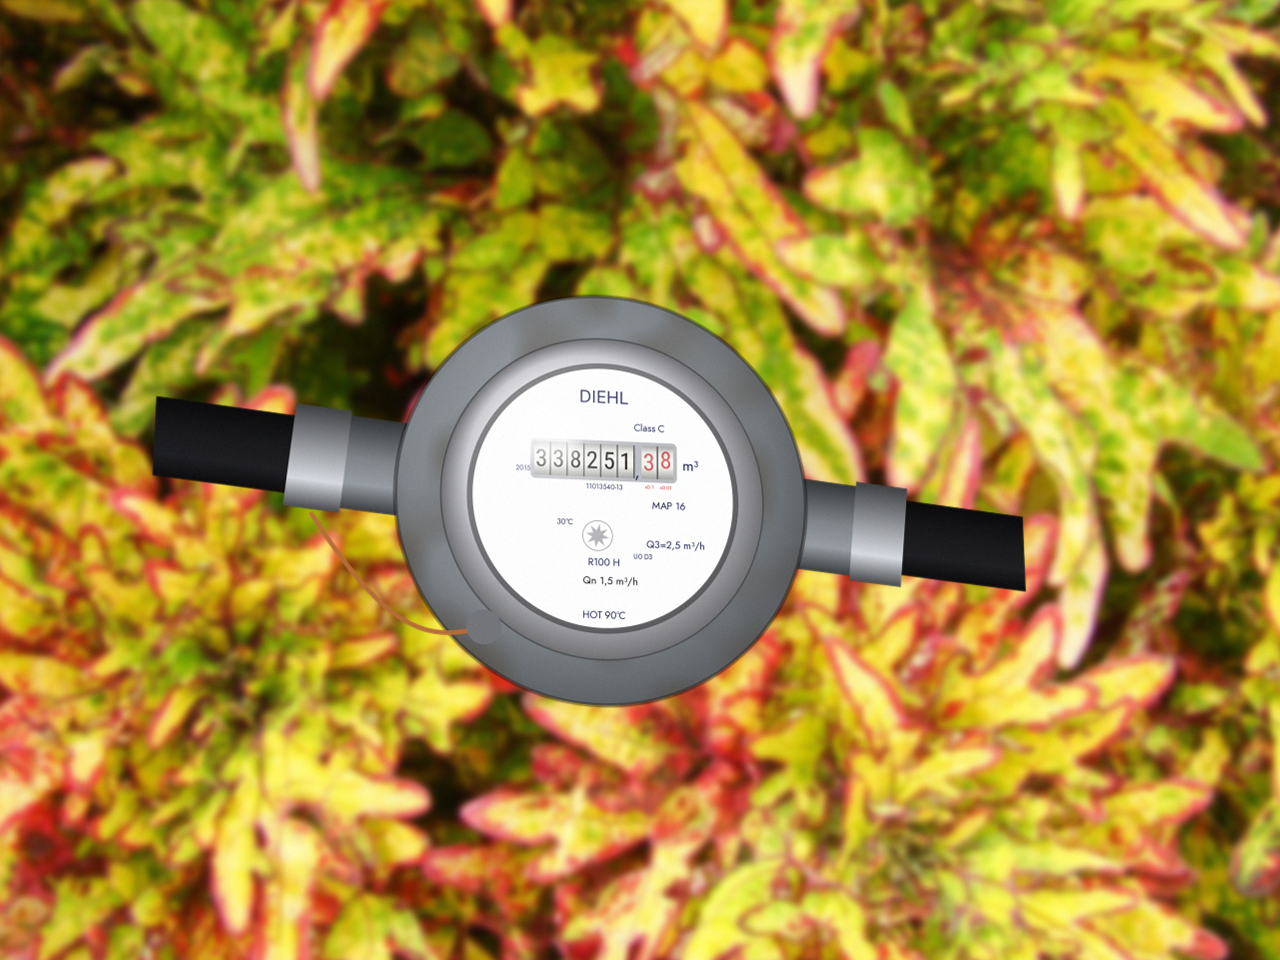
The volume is **338251.38** m³
